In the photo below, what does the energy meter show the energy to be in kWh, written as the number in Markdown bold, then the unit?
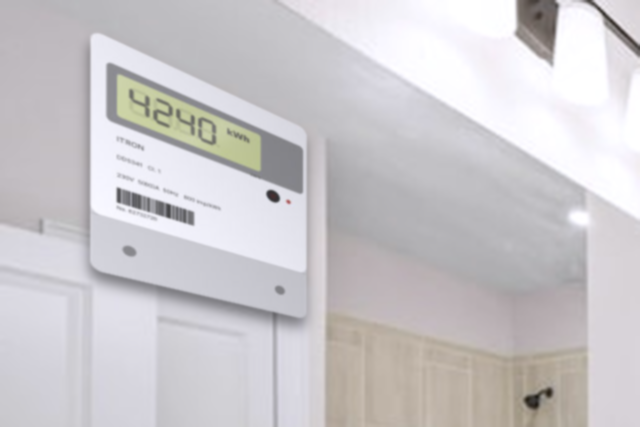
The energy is **4240** kWh
